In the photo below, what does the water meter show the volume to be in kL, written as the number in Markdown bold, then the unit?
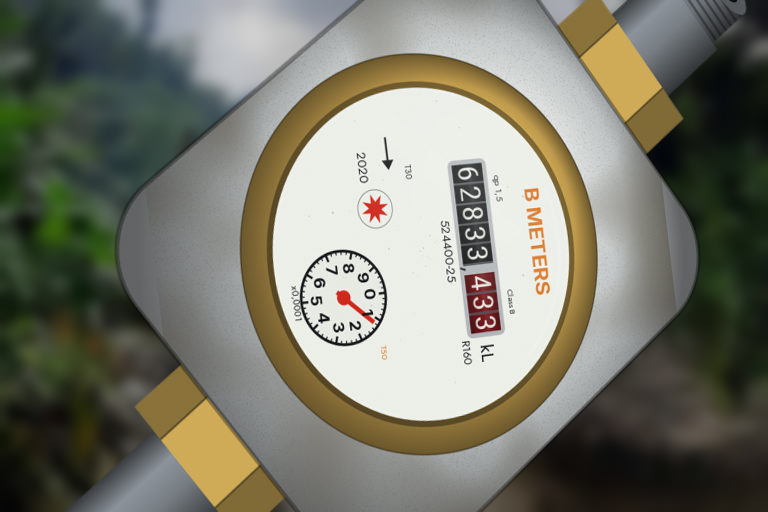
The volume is **62833.4331** kL
